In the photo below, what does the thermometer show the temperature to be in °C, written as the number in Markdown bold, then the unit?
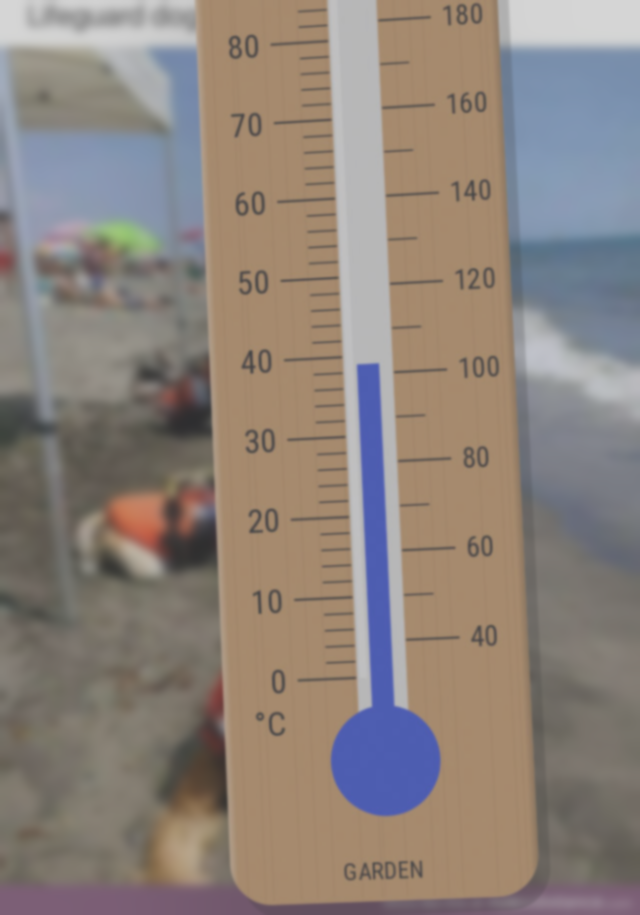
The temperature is **39** °C
